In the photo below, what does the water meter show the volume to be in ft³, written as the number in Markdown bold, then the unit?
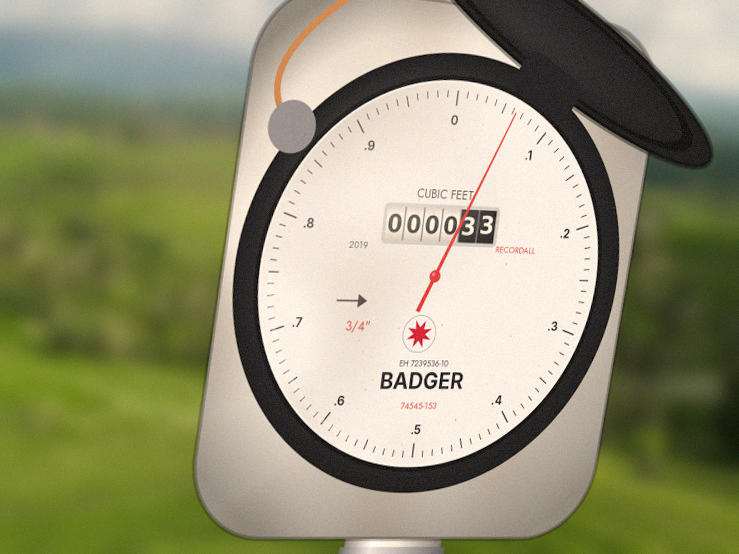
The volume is **33.06** ft³
